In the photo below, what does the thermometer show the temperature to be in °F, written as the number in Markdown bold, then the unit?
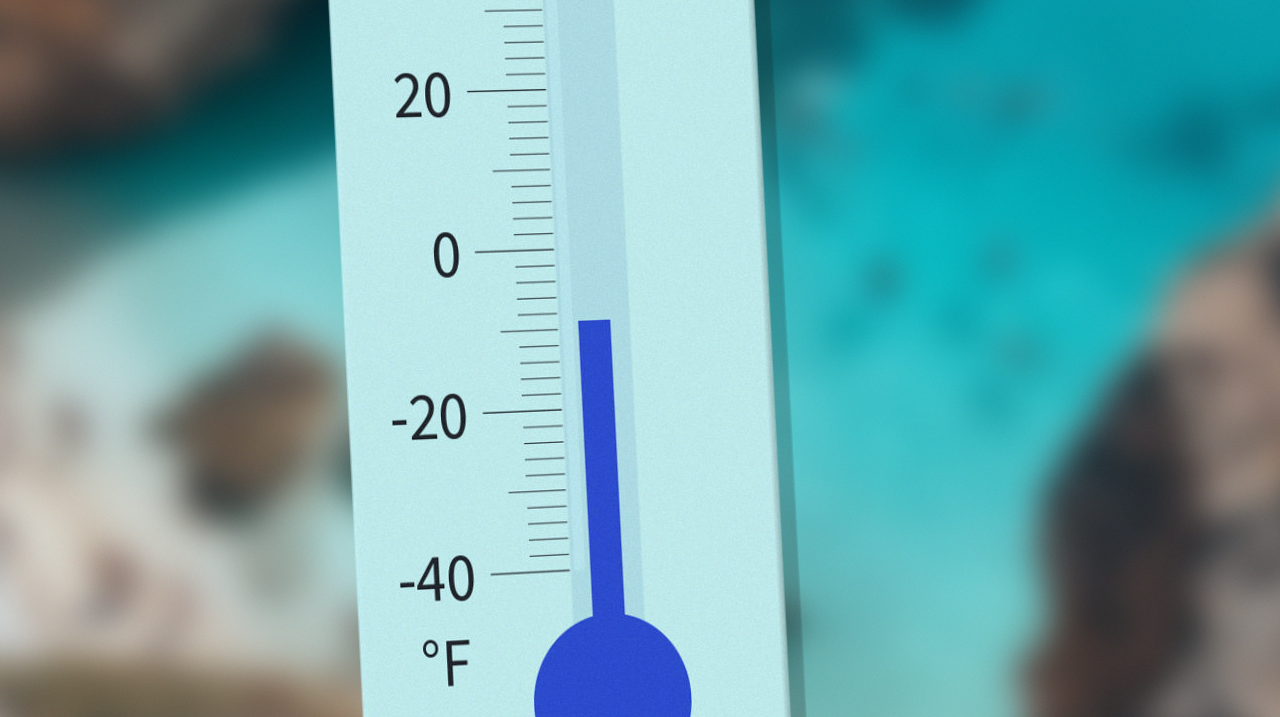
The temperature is **-9** °F
